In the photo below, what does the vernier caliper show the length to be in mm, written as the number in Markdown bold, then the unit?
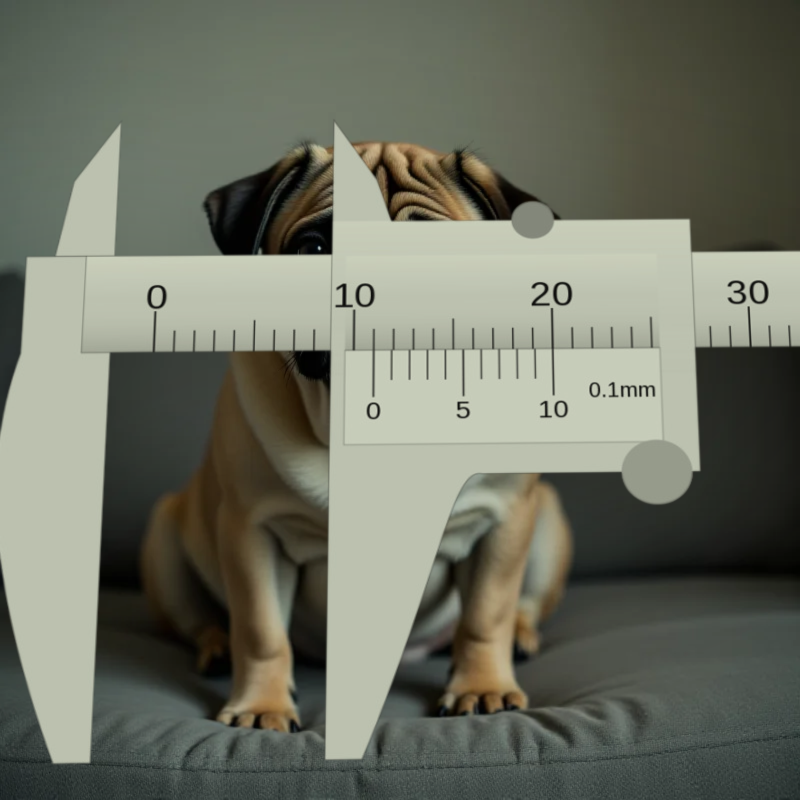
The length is **11.0** mm
